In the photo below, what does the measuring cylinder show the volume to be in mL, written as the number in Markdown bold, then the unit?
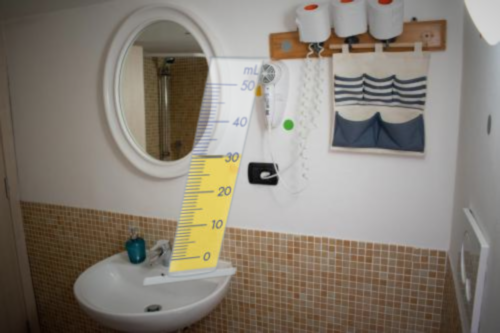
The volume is **30** mL
